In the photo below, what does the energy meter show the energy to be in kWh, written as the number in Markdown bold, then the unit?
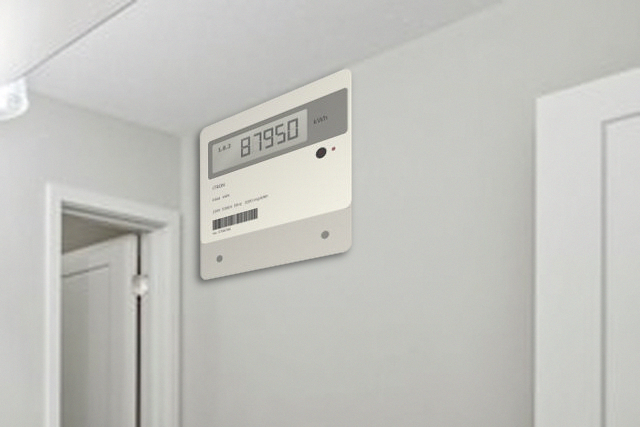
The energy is **87950** kWh
